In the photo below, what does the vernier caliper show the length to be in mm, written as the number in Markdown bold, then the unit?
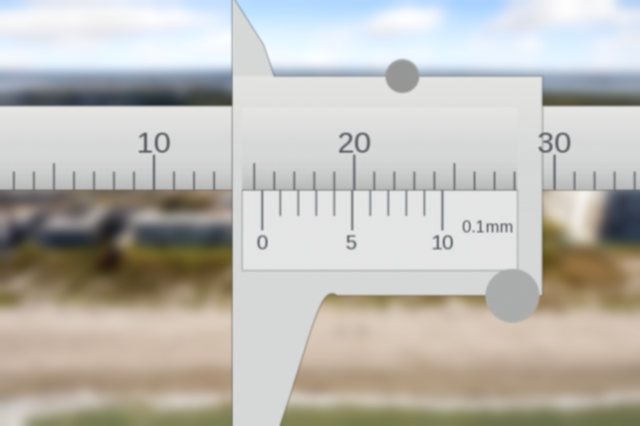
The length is **15.4** mm
